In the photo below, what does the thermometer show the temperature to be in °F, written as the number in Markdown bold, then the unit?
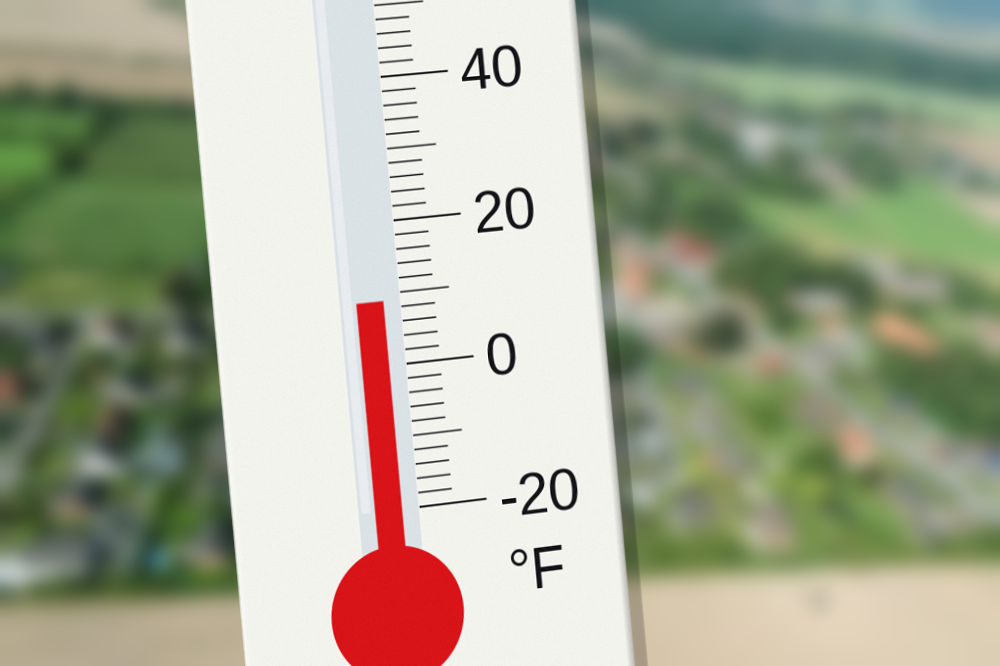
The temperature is **9** °F
